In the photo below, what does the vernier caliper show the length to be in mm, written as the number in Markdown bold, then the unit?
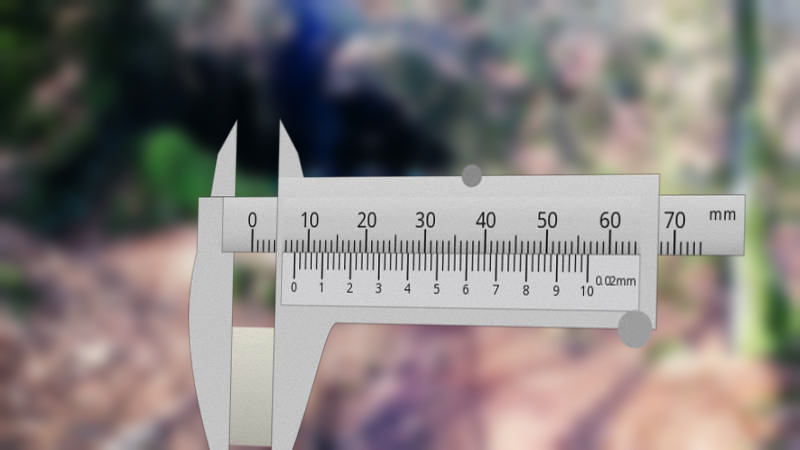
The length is **7.6** mm
